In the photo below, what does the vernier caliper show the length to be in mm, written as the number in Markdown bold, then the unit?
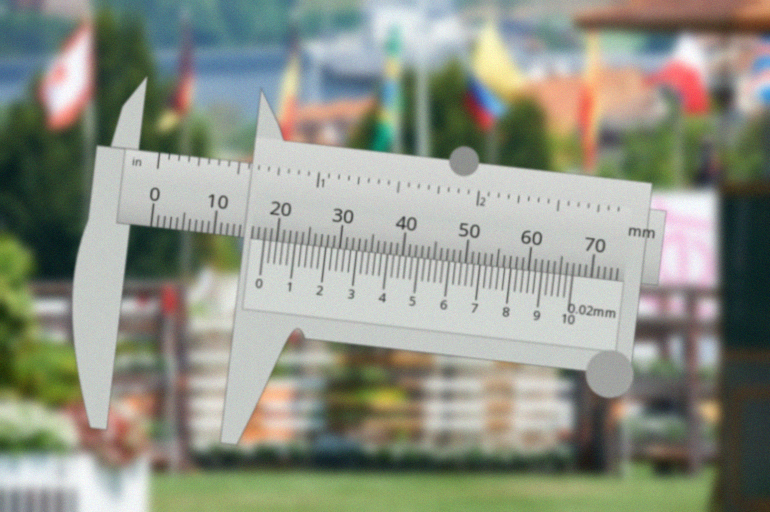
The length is **18.0** mm
